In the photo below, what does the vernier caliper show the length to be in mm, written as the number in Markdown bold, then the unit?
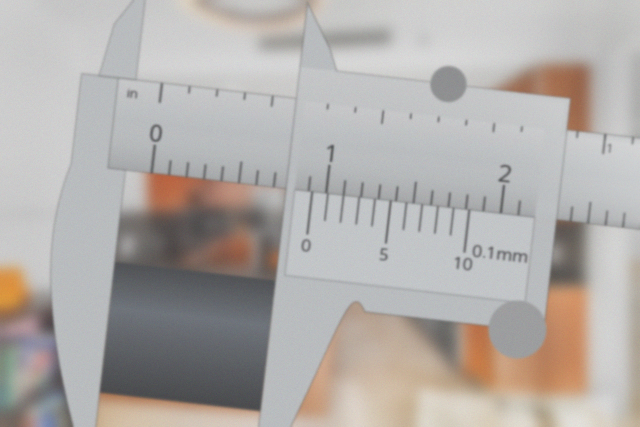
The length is **9.2** mm
